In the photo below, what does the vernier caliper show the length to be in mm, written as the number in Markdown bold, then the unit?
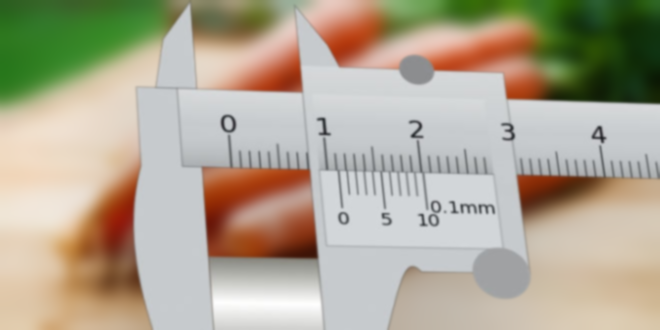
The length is **11.2** mm
